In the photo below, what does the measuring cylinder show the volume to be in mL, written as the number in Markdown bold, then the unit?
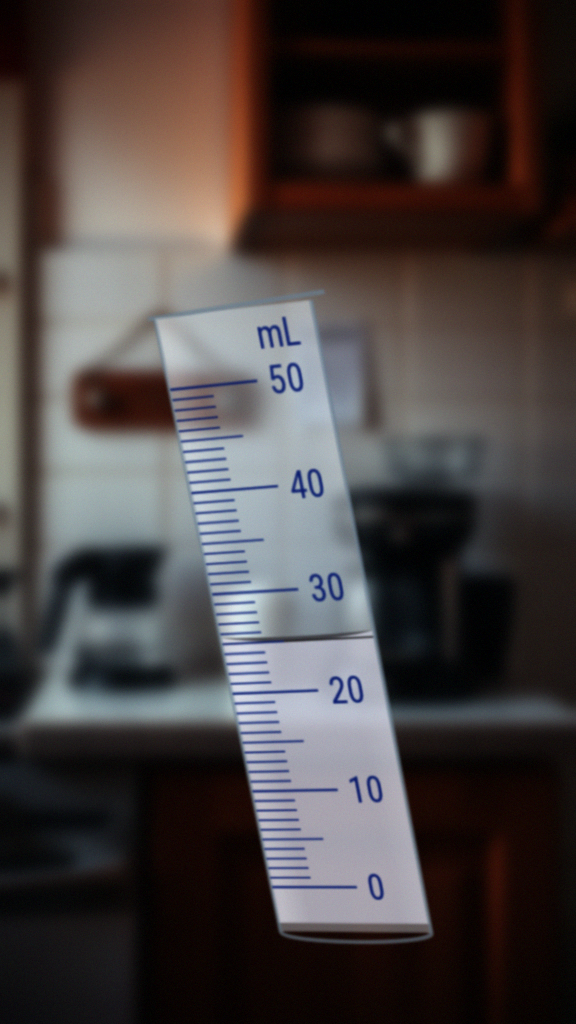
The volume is **25** mL
